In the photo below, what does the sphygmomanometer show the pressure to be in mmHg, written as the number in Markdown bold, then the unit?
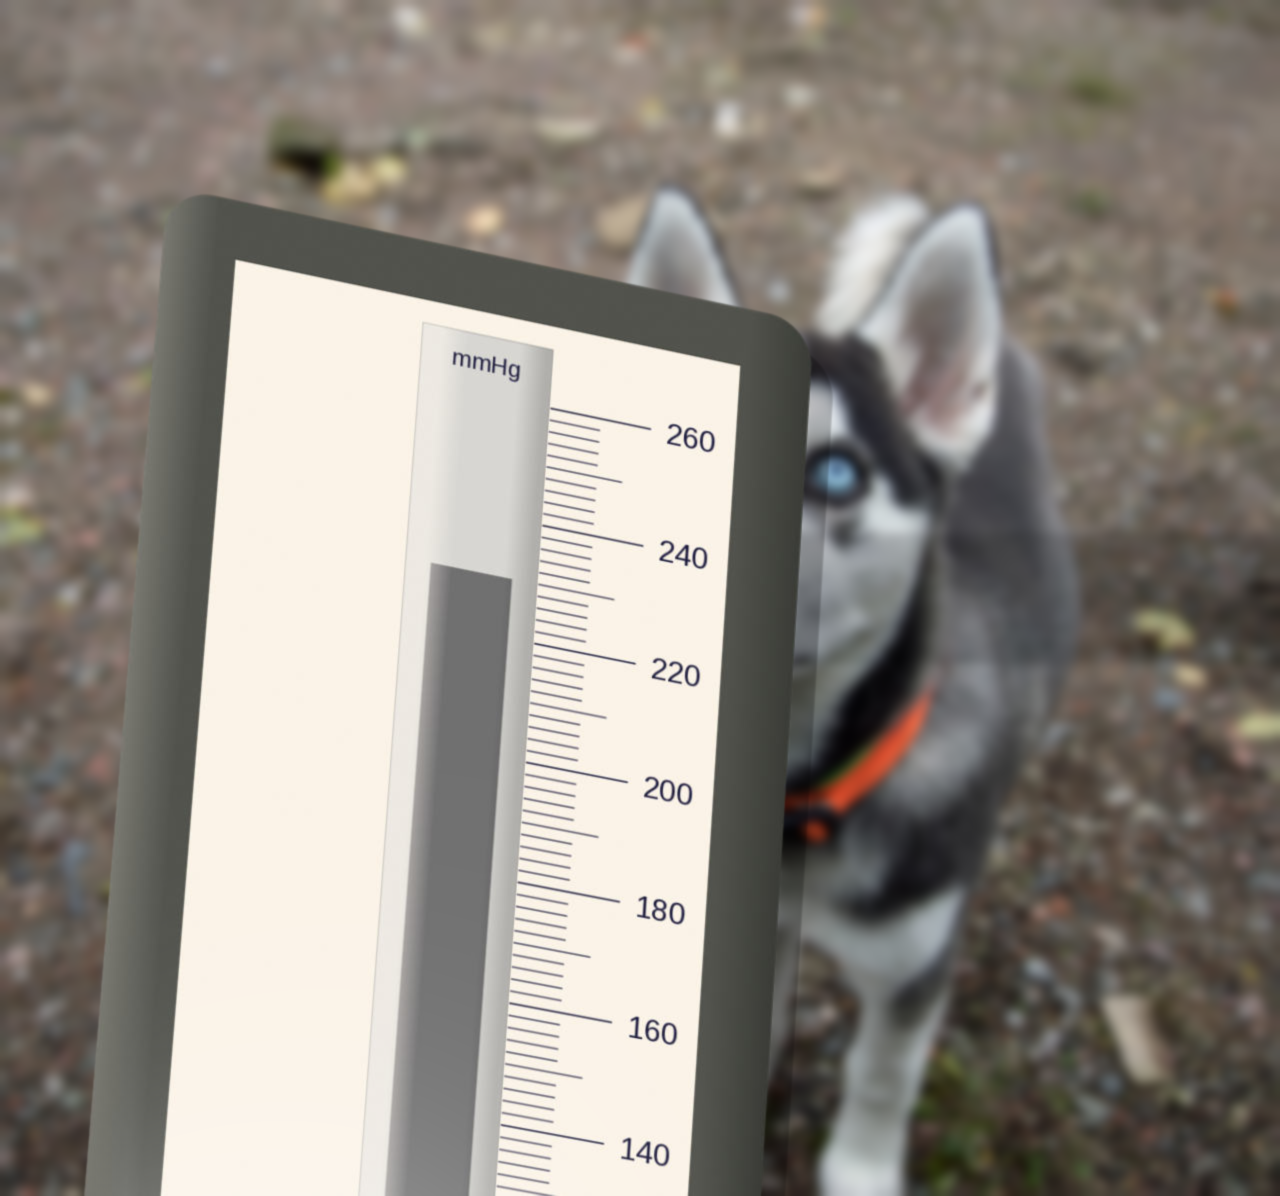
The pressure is **230** mmHg
